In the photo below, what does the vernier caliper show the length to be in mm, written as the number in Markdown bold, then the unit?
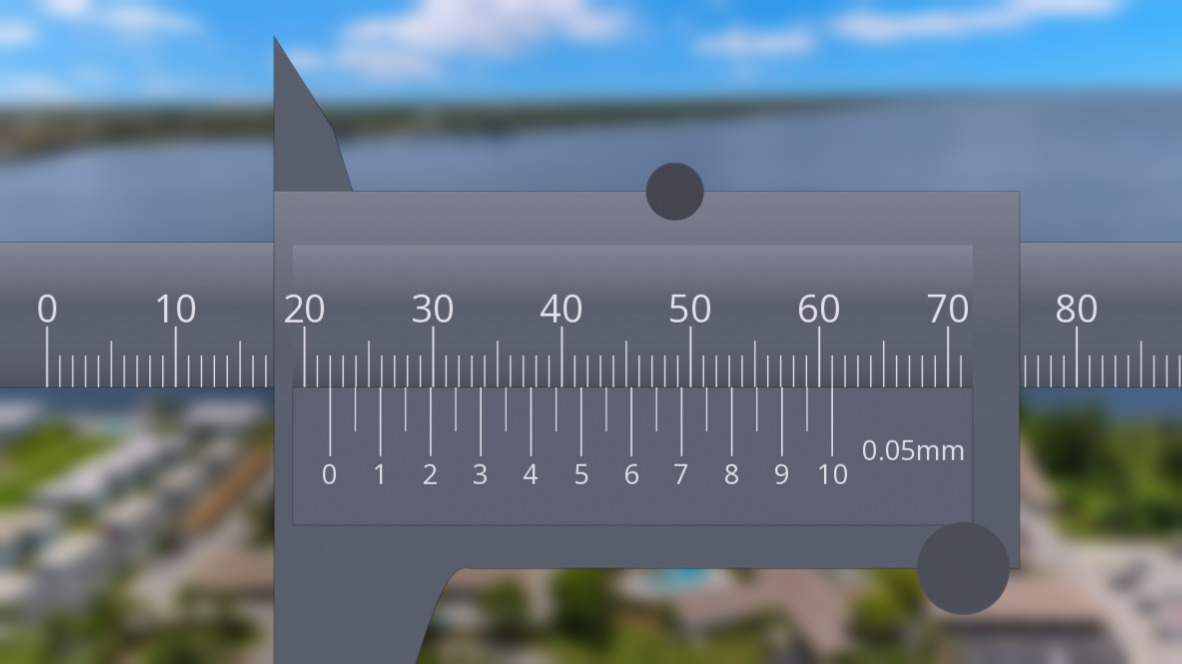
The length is **22.0** mm
